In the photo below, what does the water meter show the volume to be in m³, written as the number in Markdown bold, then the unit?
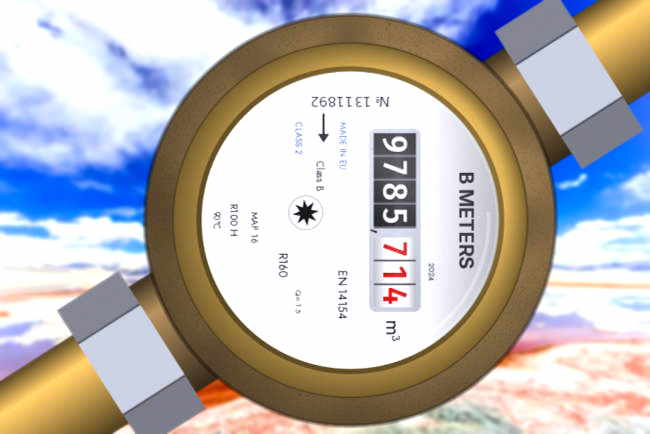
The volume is **9785.714** m³
